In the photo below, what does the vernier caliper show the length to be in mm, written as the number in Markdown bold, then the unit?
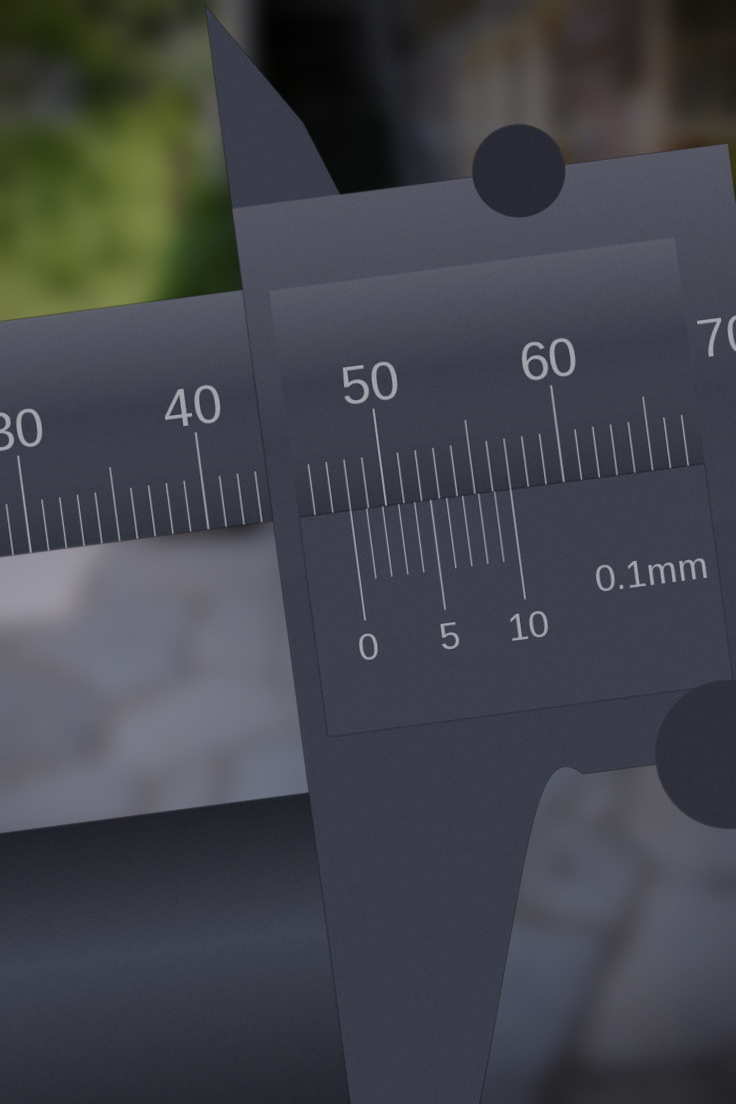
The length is **48.0** mm
